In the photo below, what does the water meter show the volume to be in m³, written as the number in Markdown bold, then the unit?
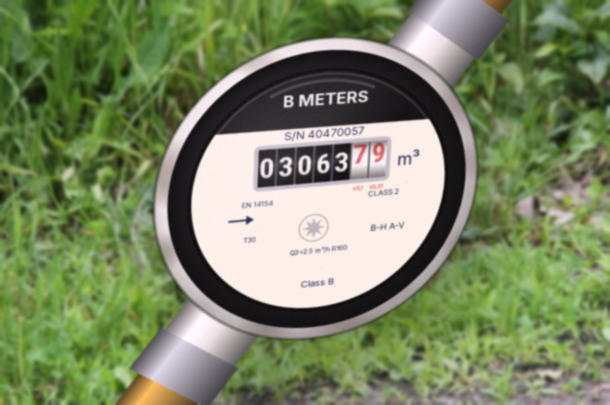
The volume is **3063.79** m³
